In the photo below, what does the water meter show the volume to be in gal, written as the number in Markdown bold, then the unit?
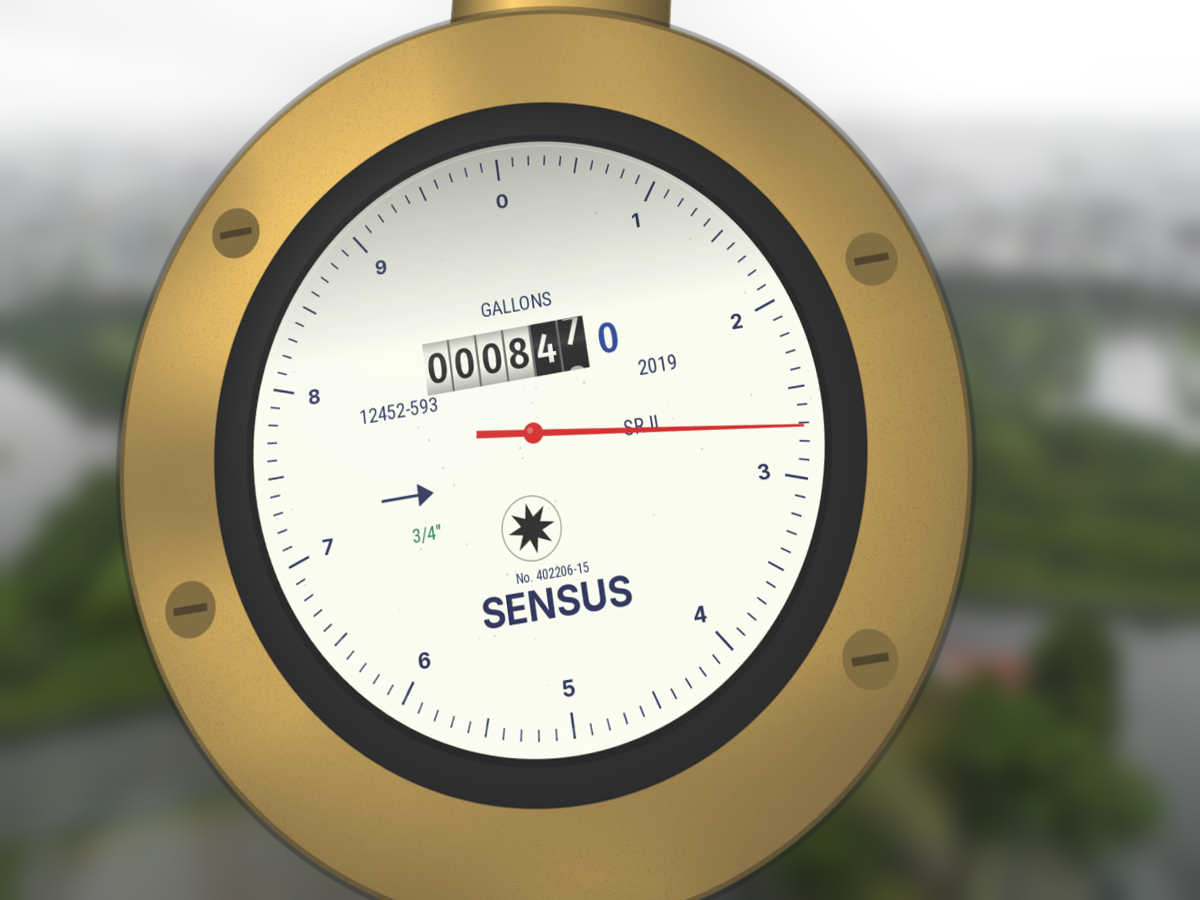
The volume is **8472.7** gal
